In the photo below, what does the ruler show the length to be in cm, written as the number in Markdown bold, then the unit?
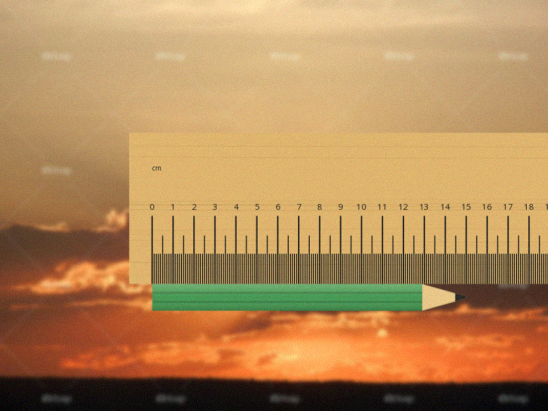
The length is **15** cm
